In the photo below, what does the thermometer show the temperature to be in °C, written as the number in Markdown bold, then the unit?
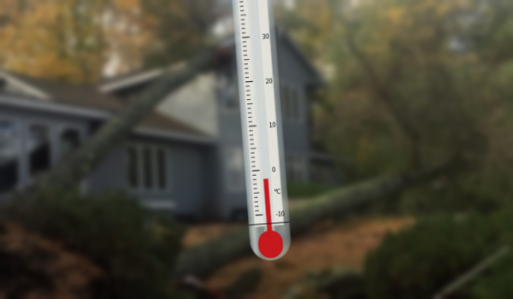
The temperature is **-2** °C
